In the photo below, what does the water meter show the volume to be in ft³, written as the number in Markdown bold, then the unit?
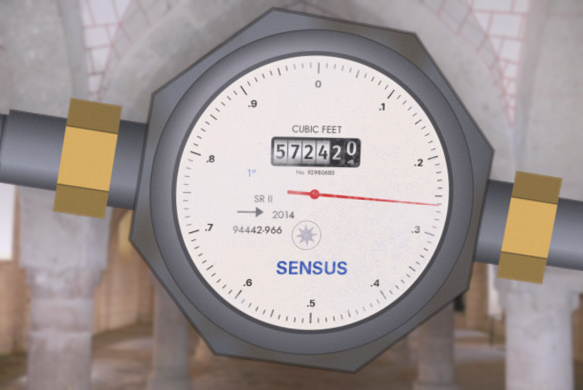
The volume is **572420.26** ft³
